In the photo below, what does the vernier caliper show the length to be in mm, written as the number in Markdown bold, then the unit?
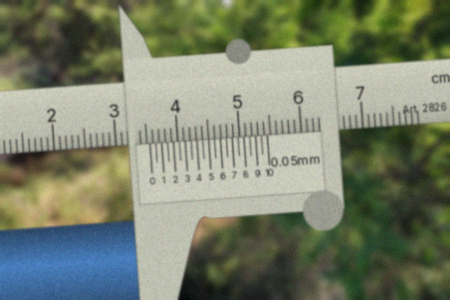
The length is **35.5** mm
